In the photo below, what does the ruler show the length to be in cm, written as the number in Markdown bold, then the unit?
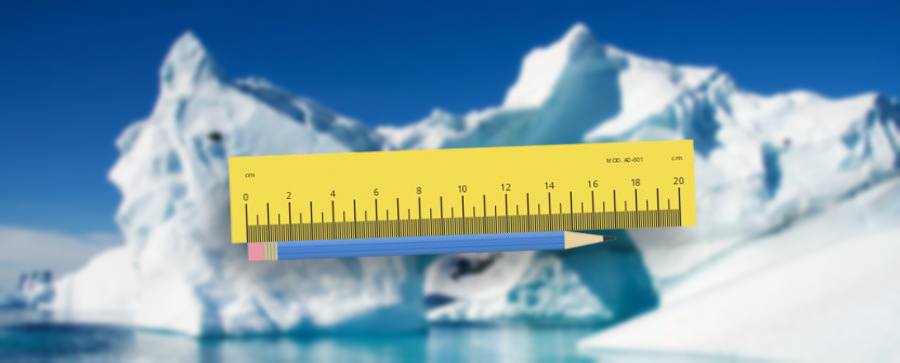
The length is **17** cm
